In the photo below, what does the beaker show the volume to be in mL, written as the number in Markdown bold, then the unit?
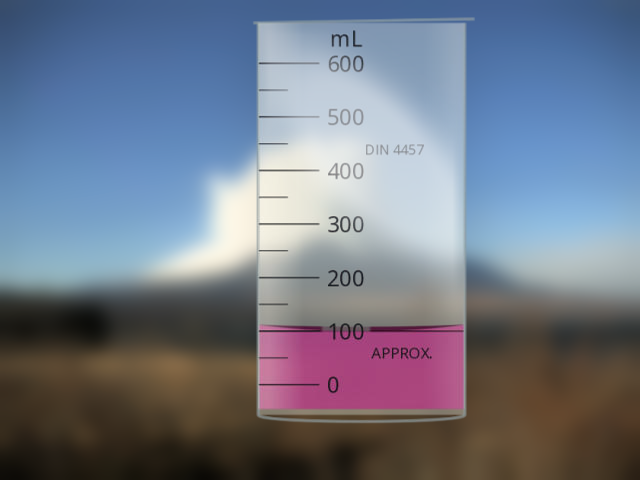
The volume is **100** mL
